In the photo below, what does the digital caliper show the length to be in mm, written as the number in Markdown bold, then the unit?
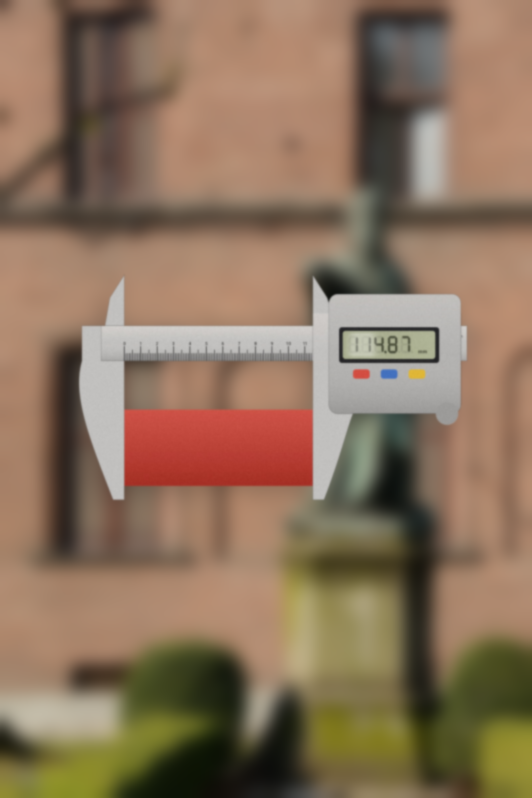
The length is **114.87** mm
